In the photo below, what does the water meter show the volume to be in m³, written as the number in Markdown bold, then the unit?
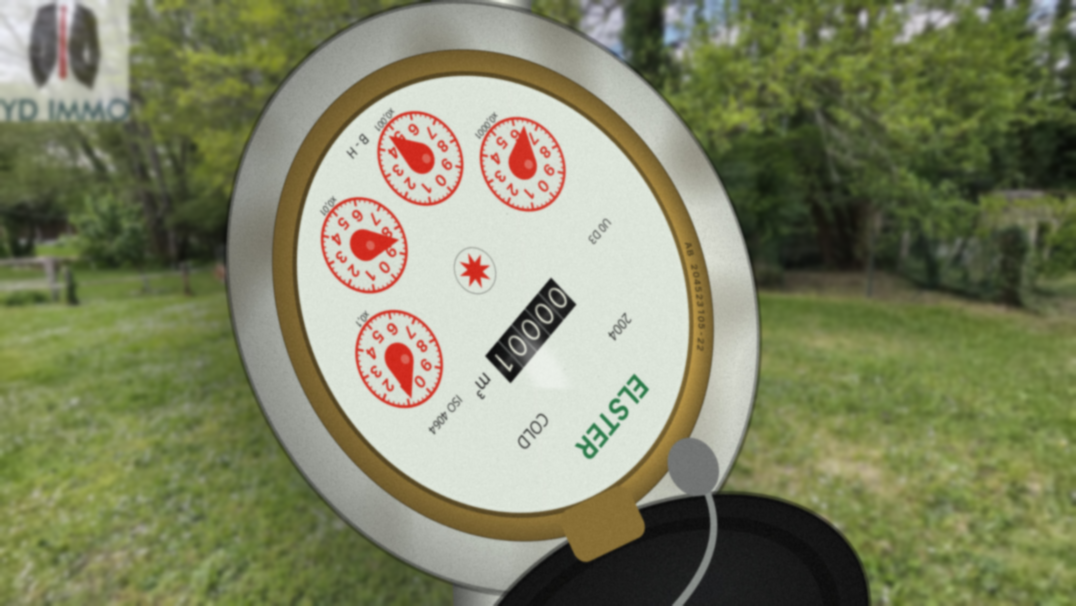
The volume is **1.0846** m³
